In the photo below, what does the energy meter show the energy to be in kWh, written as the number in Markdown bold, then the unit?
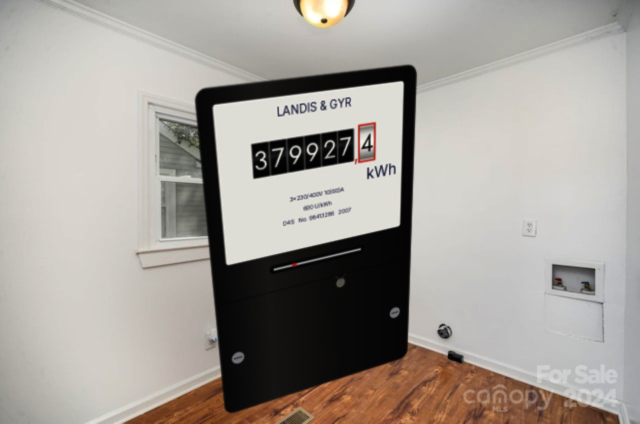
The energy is **379927.4** kWh
